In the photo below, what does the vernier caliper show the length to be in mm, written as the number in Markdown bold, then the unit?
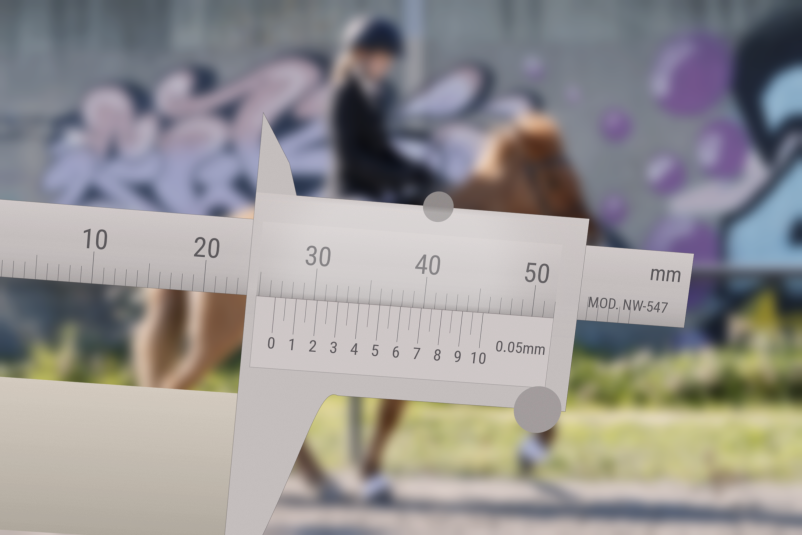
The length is **26.5** mm
